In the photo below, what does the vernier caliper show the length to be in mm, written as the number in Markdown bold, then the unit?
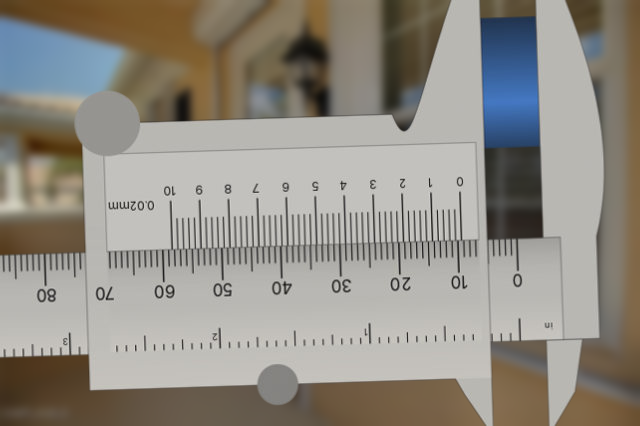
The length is **9.4** mm
